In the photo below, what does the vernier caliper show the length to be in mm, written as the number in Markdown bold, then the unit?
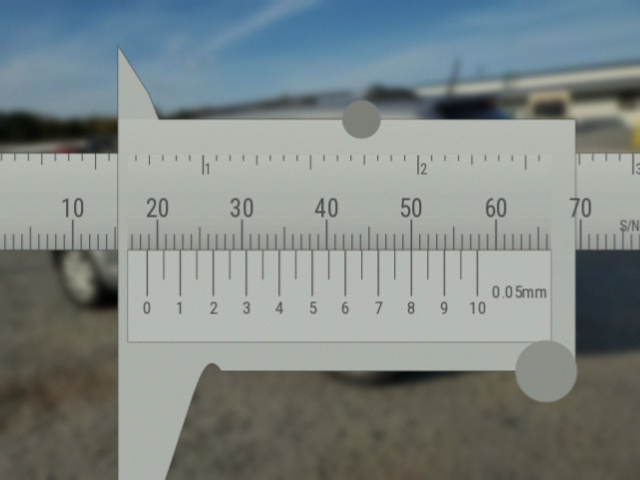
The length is **18.8** mm
